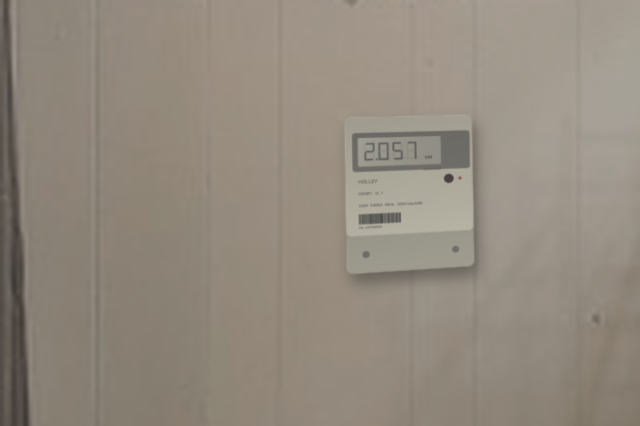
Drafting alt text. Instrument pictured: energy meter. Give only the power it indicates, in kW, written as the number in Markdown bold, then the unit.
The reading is **2.057** kW
